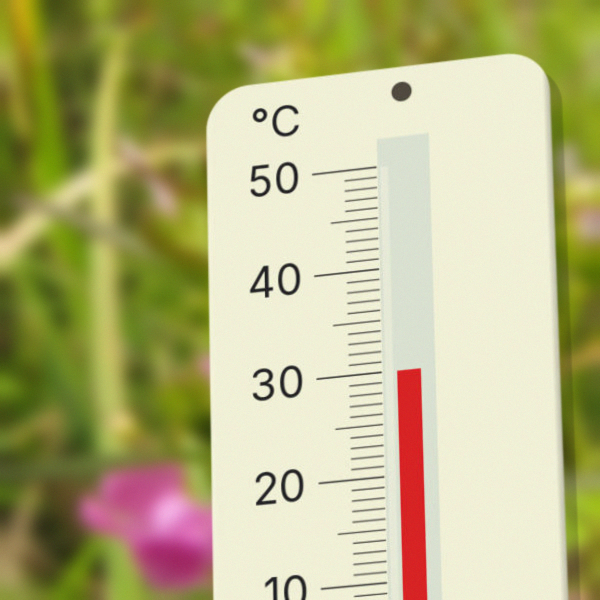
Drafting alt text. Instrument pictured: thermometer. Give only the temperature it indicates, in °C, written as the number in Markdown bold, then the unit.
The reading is **30** °C
